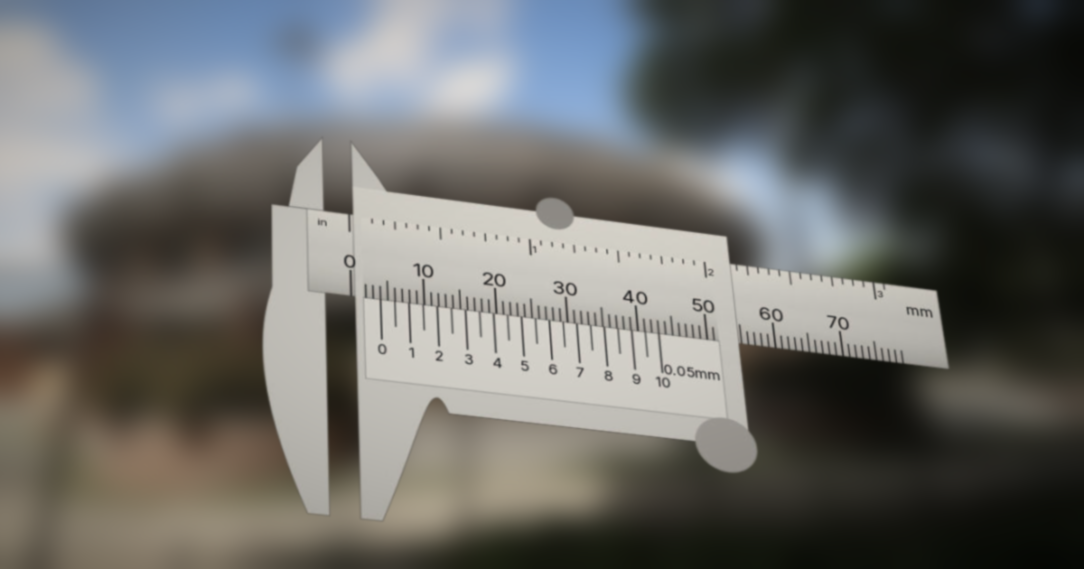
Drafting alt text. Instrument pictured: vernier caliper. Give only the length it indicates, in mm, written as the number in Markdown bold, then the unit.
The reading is **4.0** mm
